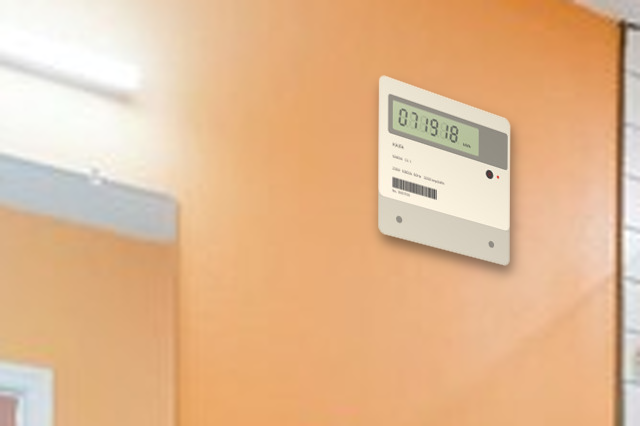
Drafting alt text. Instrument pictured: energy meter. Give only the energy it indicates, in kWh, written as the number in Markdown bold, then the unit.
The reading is **71918** kWh
